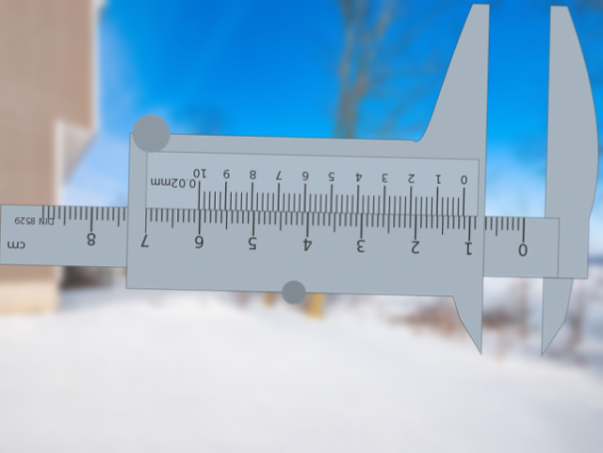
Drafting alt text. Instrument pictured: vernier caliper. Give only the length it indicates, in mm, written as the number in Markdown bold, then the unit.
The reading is **11.2** mm
